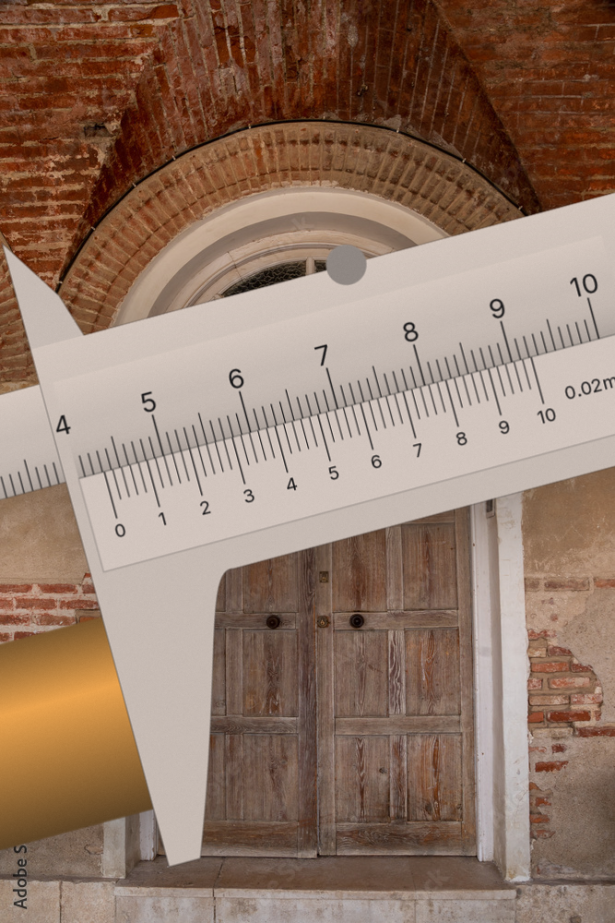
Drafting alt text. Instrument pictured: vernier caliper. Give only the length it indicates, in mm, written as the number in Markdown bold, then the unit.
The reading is **43.2** mm
